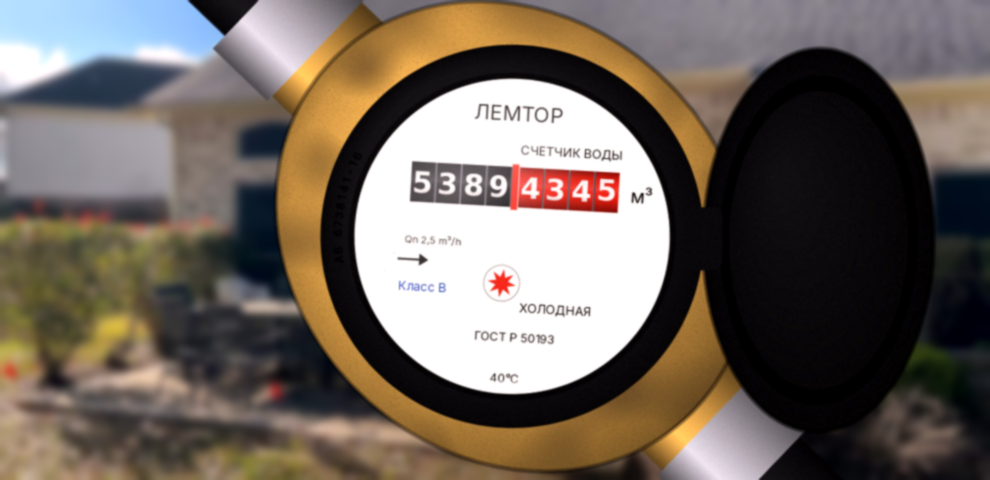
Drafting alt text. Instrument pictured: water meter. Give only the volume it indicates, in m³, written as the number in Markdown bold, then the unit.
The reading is **5389.4345** m³
